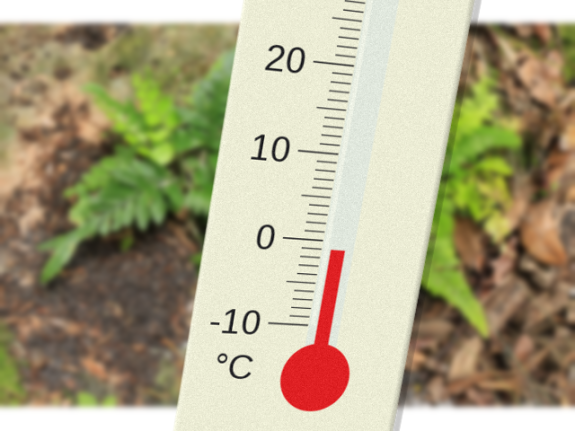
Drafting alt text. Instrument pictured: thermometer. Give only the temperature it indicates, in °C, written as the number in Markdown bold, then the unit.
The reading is **-1** °C
